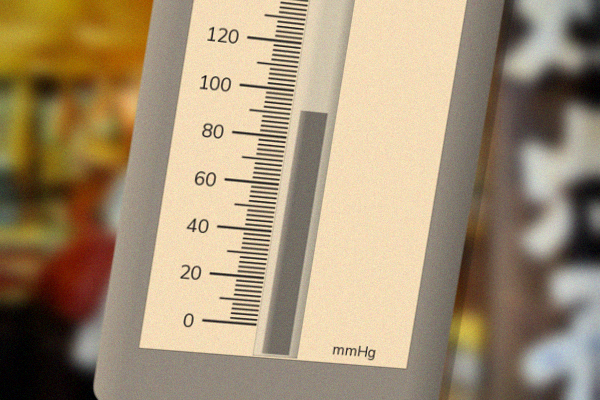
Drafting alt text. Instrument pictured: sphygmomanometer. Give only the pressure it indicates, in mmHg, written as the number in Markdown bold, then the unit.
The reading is **92** mmHg
